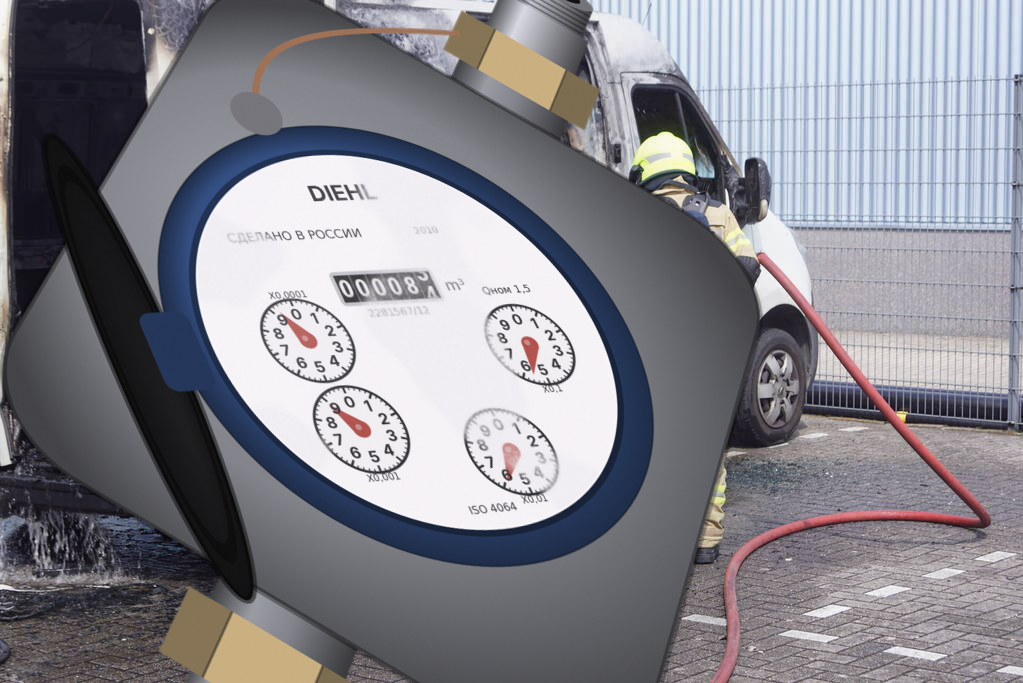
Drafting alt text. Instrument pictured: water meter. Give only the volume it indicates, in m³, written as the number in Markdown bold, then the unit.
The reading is **83.5589** m³
